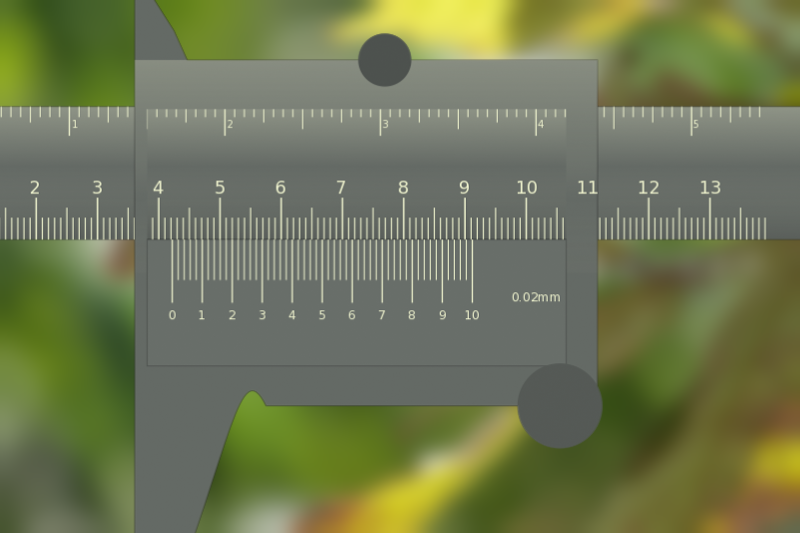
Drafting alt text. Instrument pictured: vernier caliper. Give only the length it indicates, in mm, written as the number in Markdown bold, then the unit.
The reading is **42.2** mm
